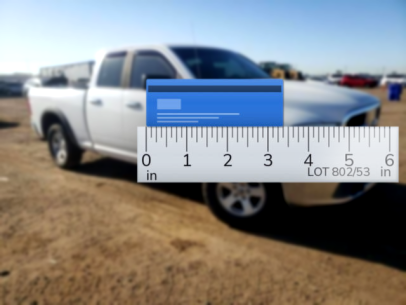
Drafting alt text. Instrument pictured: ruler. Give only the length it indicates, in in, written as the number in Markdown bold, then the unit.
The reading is **3.375** in
